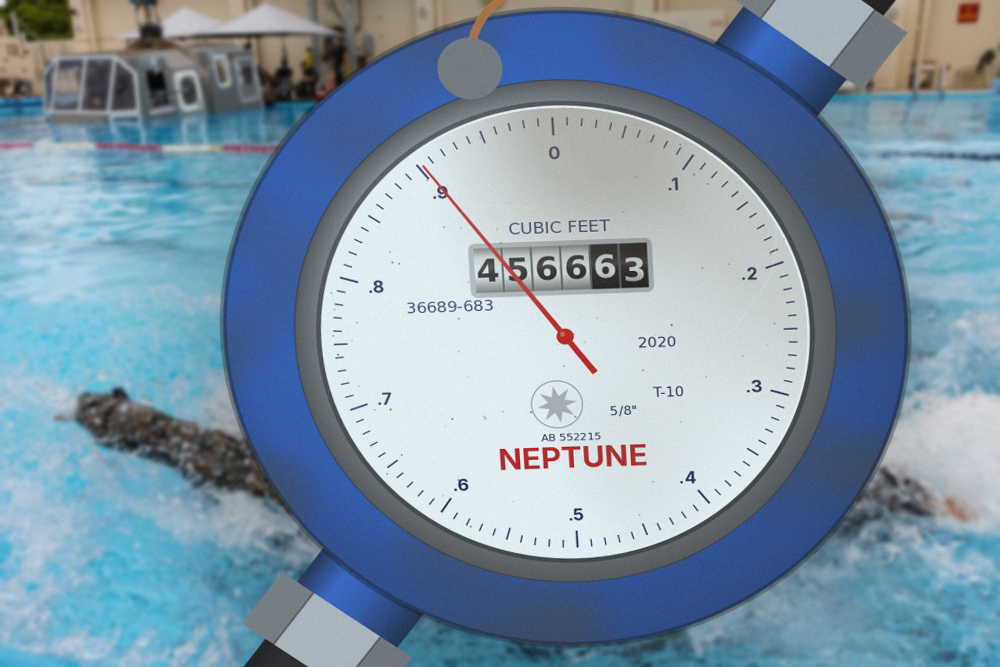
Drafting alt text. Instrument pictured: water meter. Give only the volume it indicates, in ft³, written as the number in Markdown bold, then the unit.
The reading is **456662.90** ft³
